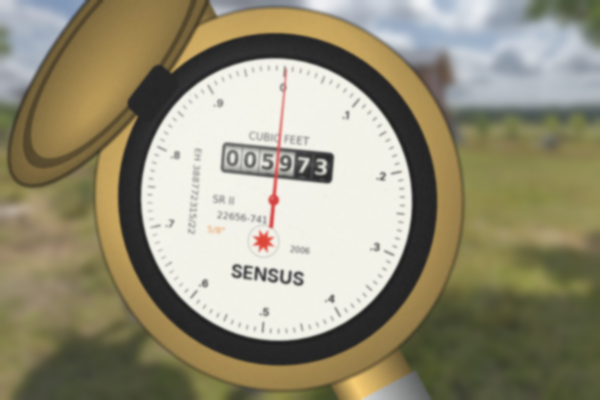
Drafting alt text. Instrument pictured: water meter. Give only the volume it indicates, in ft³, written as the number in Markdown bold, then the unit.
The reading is **5973.00** ft³
